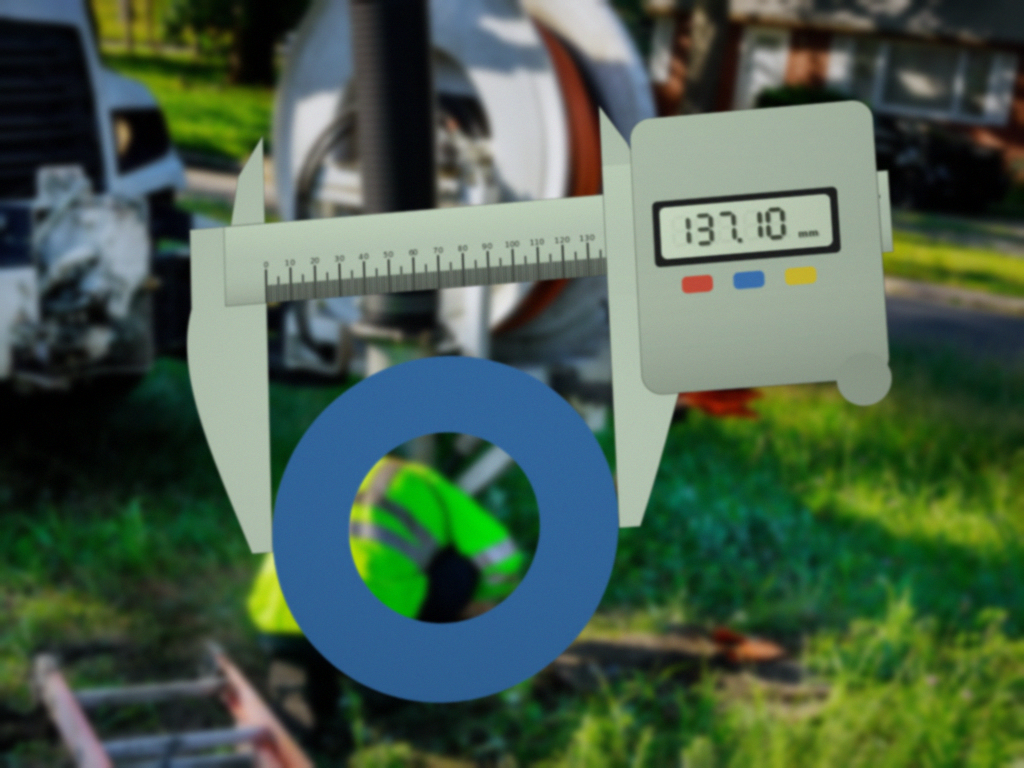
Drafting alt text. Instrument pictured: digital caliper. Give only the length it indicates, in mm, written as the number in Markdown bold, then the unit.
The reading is **137.10** mm
